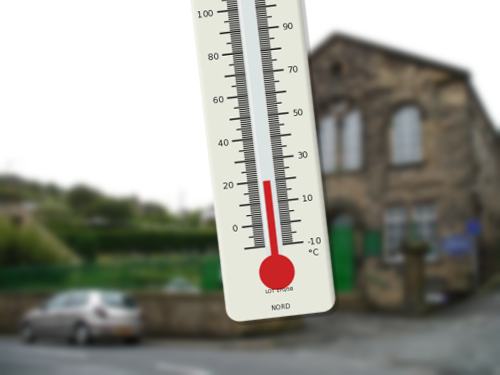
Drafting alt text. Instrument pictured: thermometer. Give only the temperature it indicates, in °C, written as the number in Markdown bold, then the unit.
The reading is **20** °C
